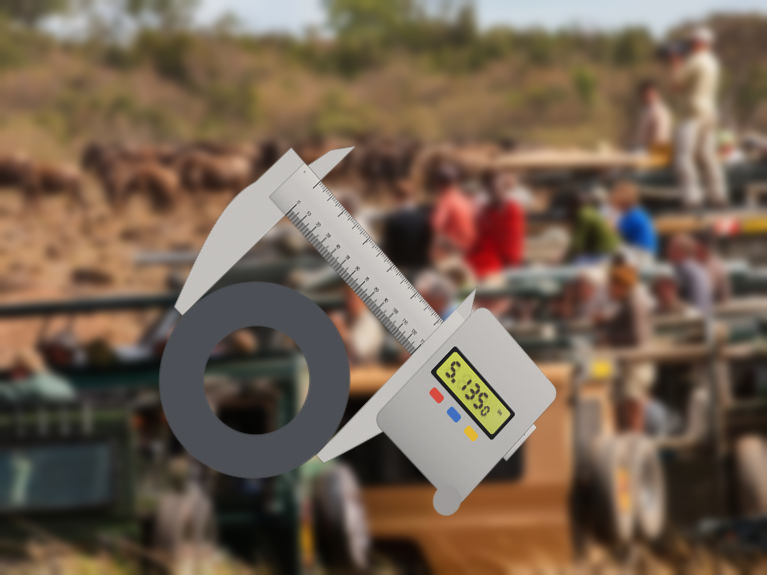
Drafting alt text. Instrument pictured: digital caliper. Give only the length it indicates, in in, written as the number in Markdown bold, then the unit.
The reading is **5.1350** in
